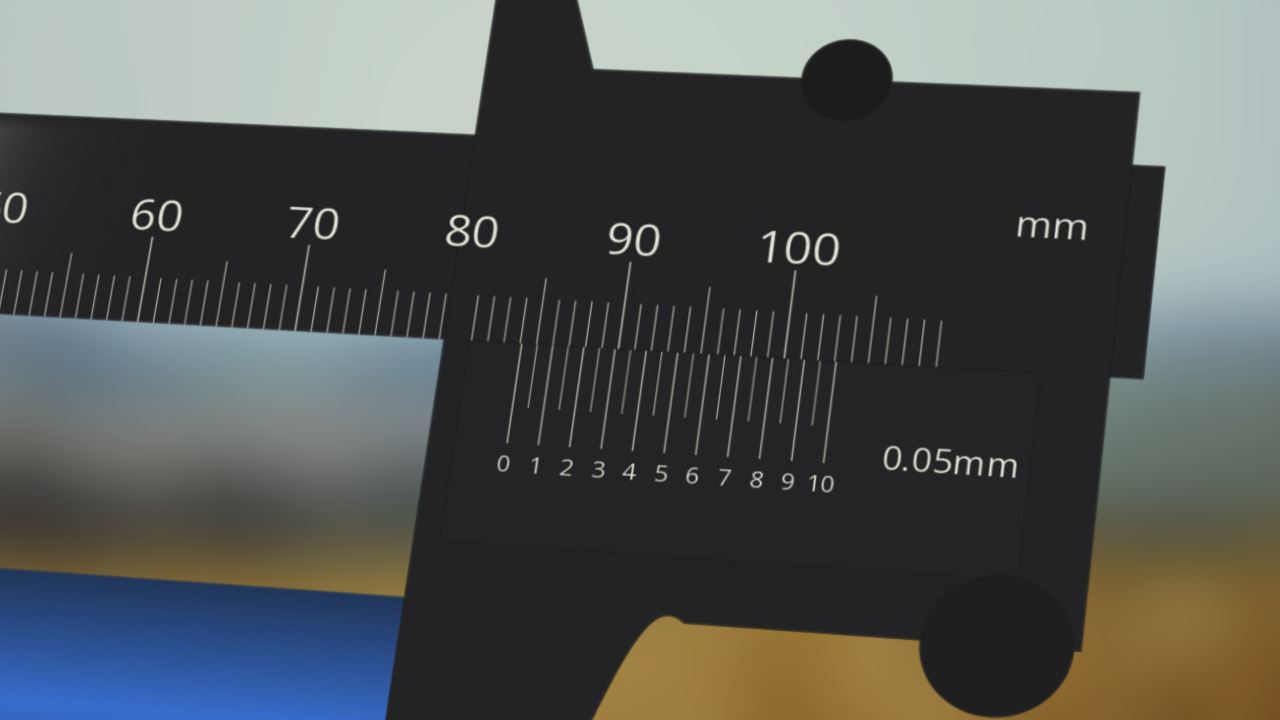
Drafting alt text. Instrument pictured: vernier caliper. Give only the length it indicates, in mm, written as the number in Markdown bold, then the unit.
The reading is **84.1** mm
